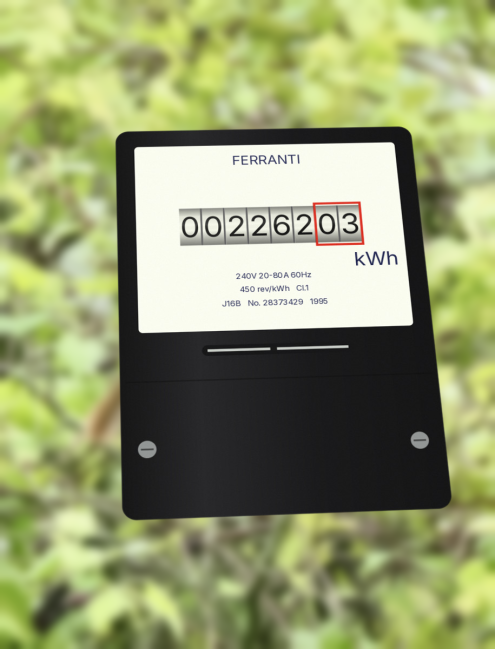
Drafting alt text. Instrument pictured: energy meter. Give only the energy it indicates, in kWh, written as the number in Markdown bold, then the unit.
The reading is **2262.03** kWh
